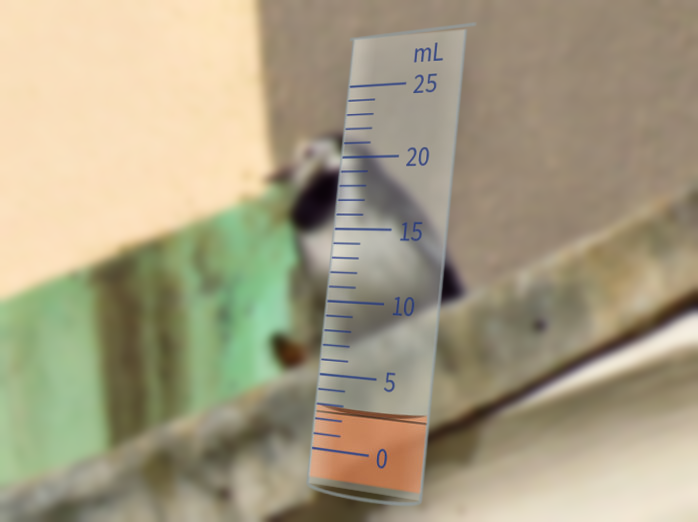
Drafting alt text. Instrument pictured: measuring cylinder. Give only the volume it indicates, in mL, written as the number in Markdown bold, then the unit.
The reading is **2.5** mL
